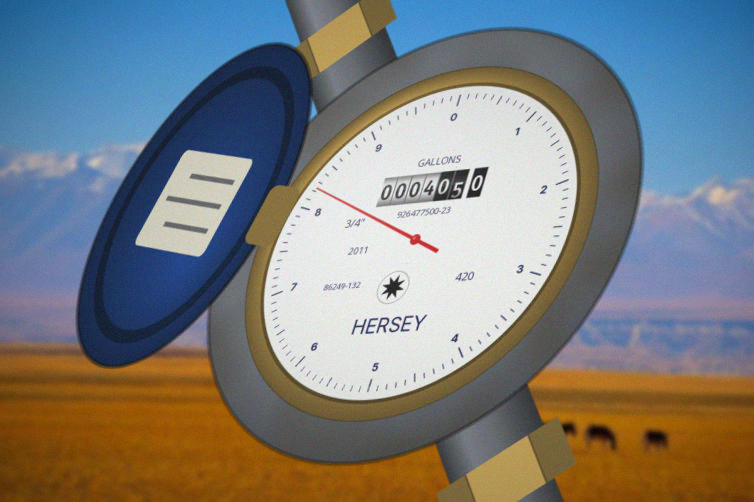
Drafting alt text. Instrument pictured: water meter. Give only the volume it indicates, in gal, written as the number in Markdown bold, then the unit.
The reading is **4048.2** gal
